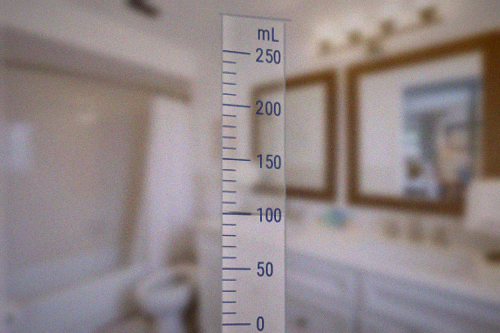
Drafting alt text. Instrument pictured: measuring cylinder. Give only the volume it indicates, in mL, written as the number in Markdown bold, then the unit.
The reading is **100** mL
